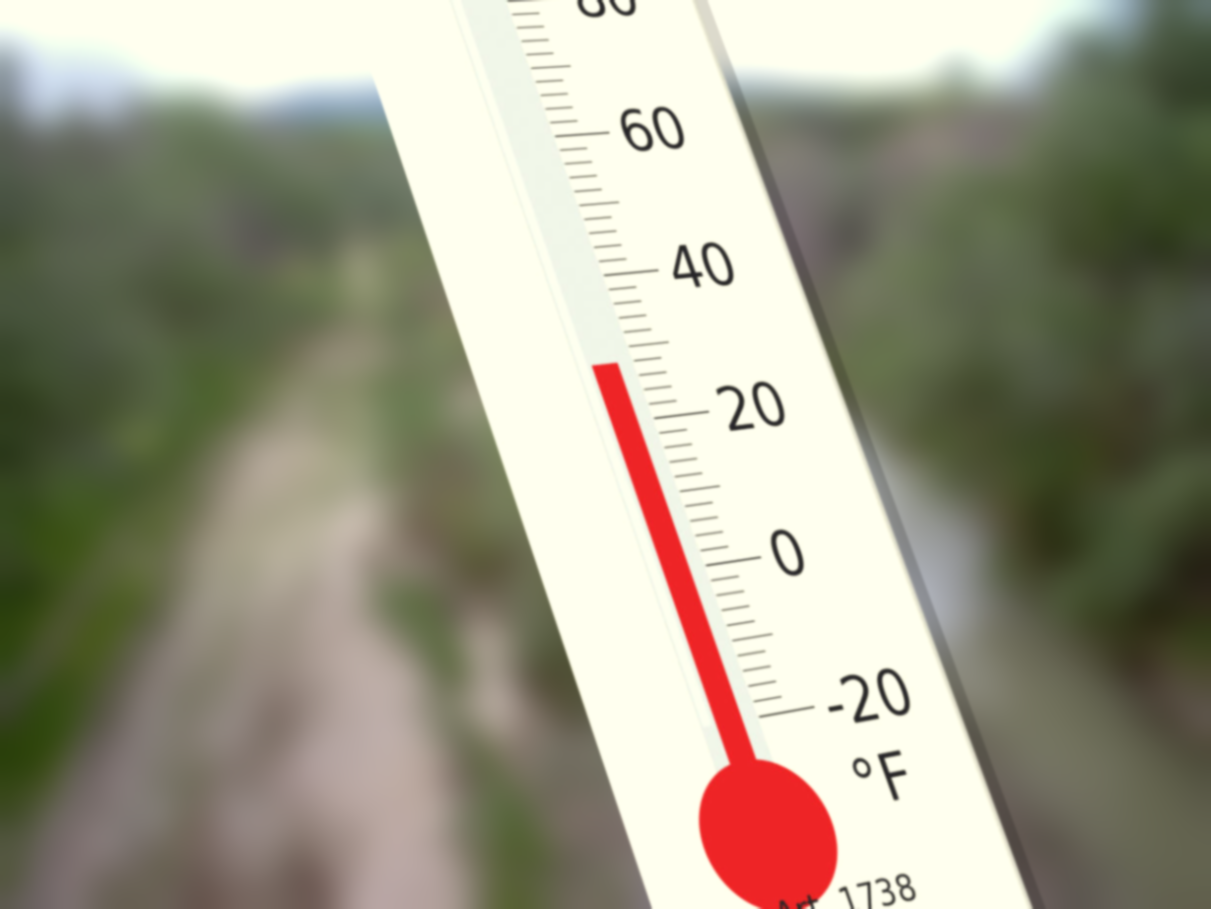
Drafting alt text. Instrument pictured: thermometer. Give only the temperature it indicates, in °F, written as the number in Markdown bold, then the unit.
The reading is **28** °F
